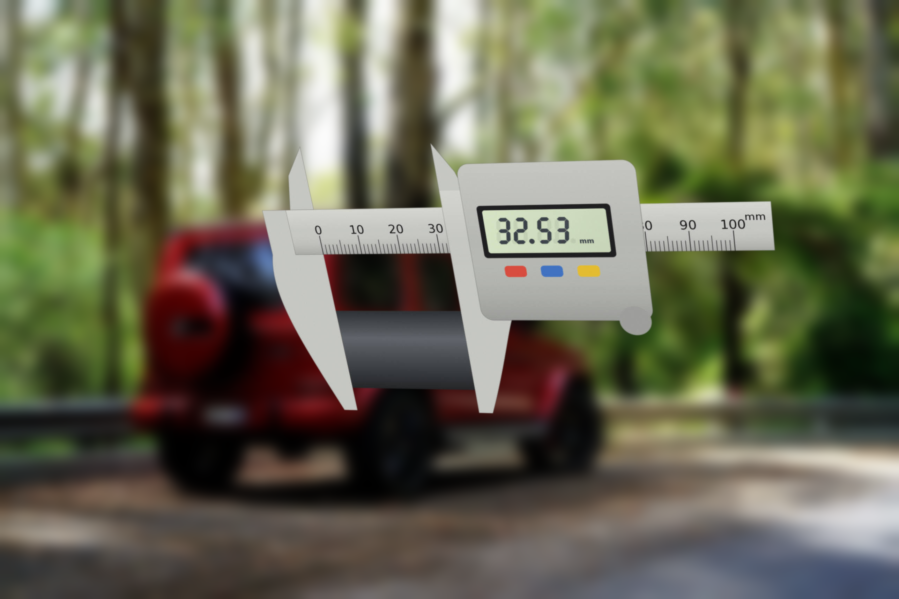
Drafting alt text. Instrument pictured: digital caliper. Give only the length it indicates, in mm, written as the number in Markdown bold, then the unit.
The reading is **32.53** mm
